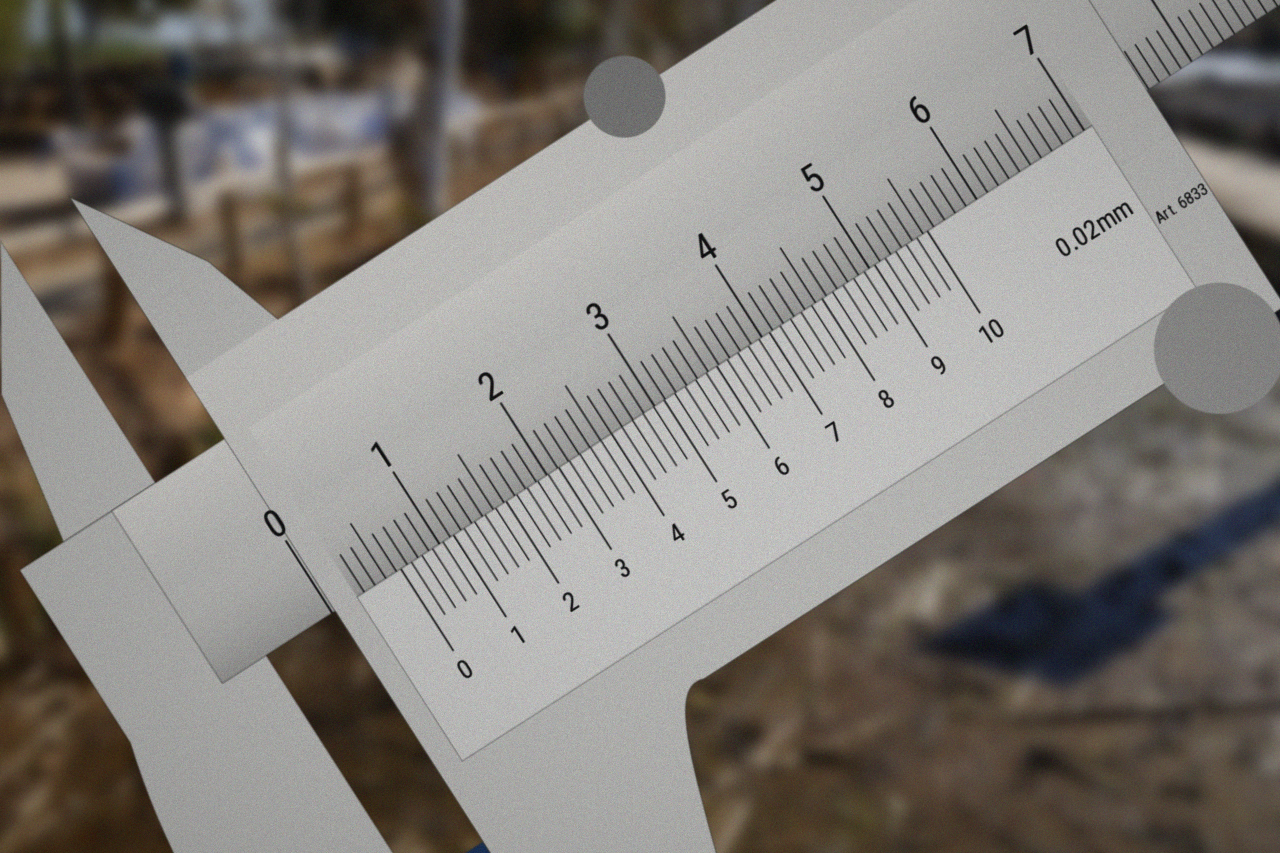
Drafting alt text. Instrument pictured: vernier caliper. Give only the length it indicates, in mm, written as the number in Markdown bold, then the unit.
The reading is **6.4** mm
